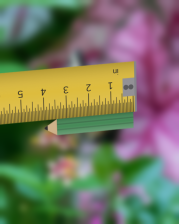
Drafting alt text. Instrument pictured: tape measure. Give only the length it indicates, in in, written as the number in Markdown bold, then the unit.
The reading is **4** in
